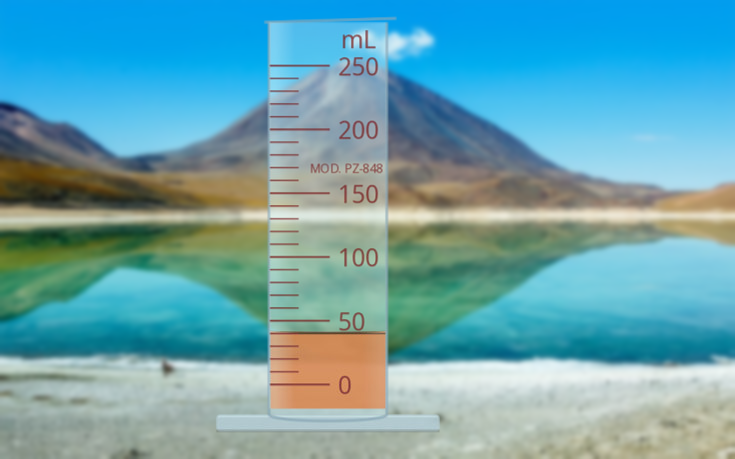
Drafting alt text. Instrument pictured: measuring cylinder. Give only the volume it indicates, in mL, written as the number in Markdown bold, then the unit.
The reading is **40** mL
